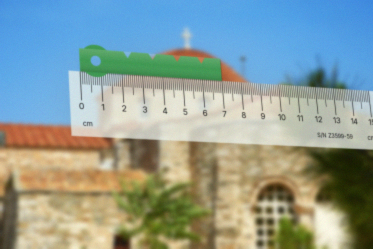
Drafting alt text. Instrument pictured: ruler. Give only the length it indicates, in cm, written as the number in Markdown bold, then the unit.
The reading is **7** cm
